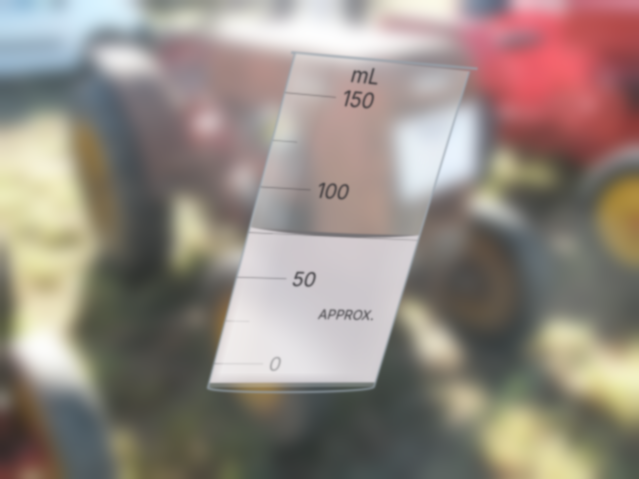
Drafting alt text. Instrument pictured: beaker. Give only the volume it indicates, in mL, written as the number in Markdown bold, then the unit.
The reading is **75** mL
